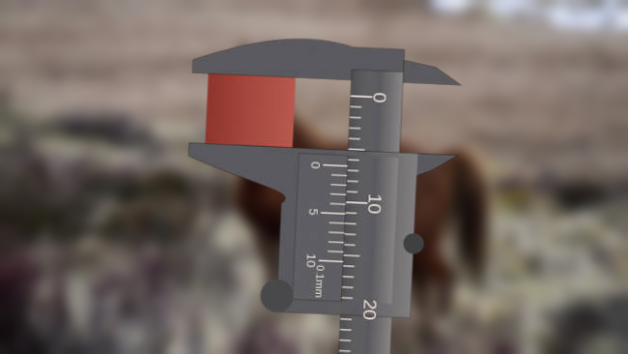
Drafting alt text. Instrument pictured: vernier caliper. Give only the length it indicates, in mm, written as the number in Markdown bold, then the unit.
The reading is **6.6** mm
